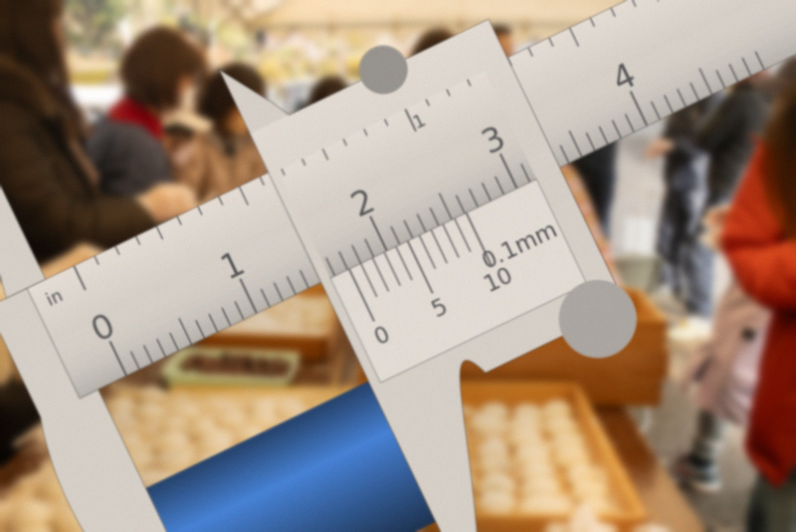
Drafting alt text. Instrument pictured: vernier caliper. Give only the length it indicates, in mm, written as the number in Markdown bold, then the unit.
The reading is **17.1** mm
